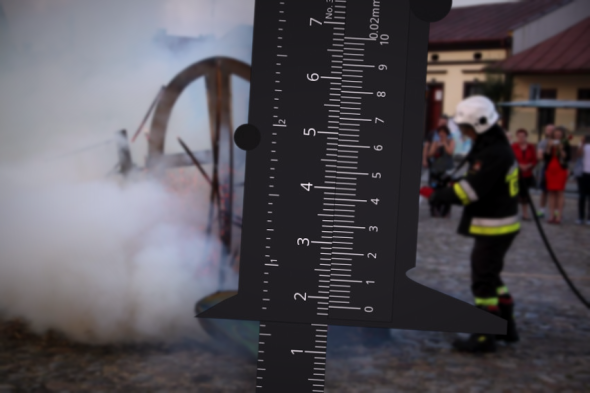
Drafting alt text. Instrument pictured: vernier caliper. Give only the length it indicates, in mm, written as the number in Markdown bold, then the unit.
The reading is **18.4** mm
